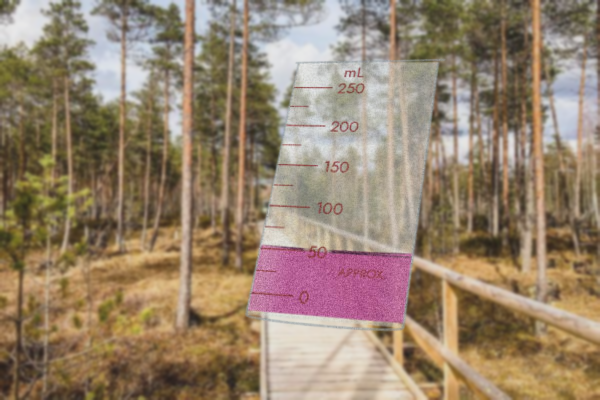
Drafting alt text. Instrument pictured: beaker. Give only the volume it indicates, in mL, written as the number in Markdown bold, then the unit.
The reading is **50** mL
